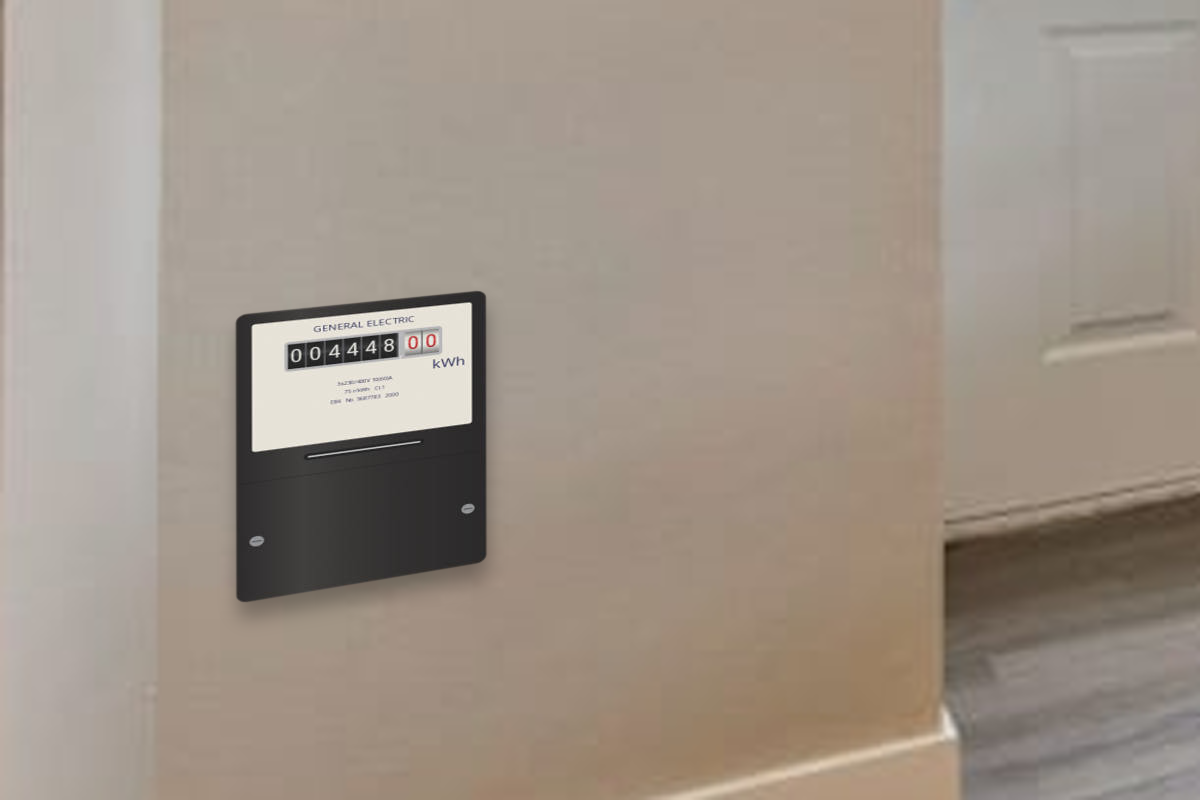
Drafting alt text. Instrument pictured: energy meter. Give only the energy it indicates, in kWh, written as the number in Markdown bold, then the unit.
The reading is **4448.00** kWh
